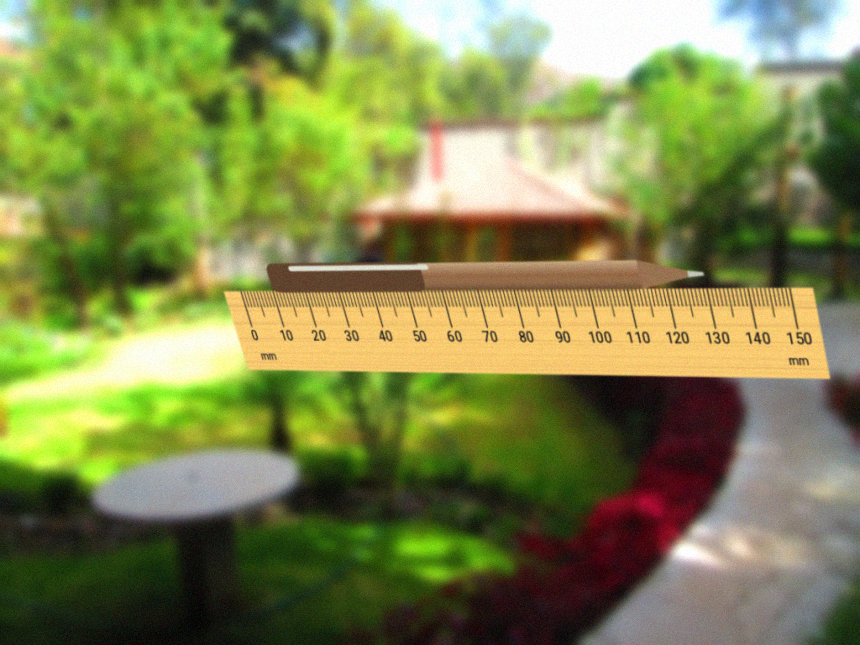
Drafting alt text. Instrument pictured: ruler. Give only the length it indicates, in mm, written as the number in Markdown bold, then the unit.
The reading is **120** mm
